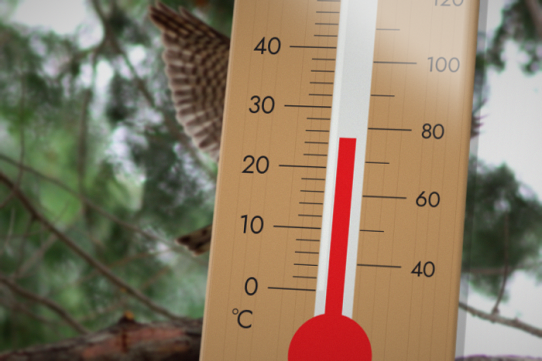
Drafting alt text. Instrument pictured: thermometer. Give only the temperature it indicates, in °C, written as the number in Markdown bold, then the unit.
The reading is **25** °C
